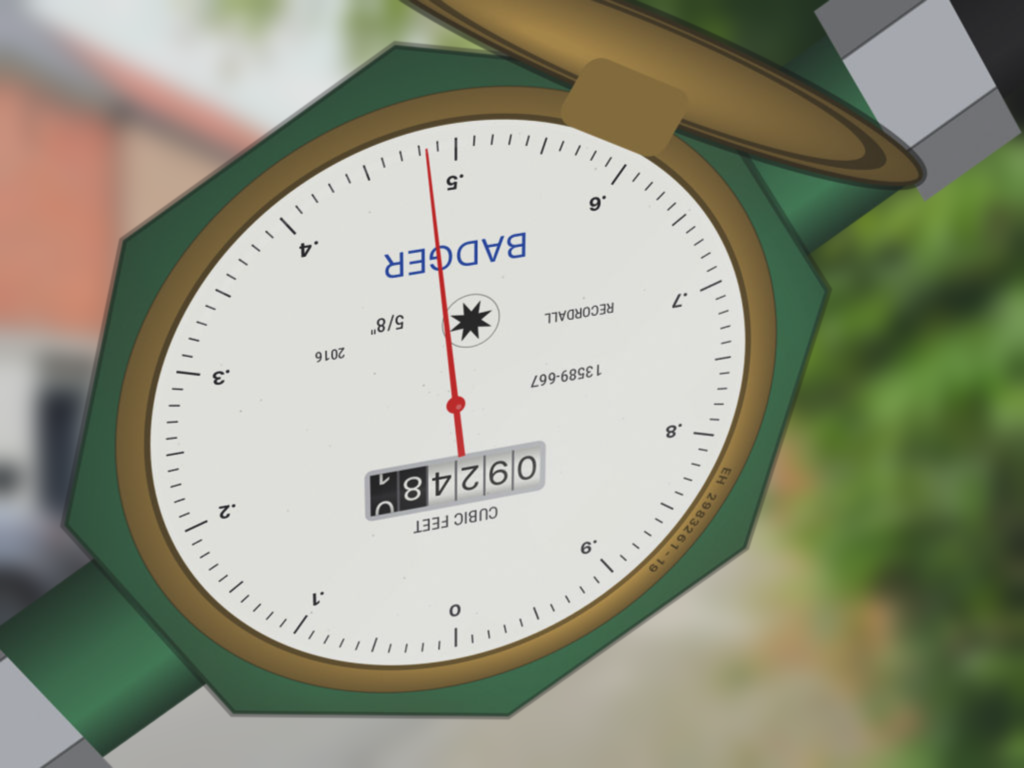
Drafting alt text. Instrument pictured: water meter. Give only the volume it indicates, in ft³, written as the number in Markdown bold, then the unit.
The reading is **92480.48** ft³
